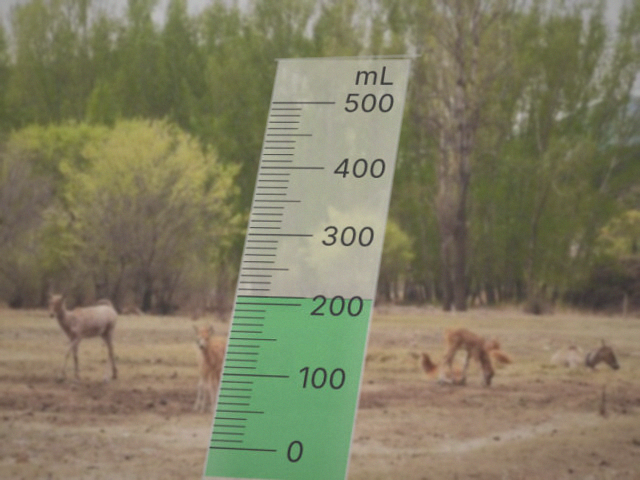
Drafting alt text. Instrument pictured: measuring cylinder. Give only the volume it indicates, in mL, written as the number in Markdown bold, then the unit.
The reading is **210** mL
